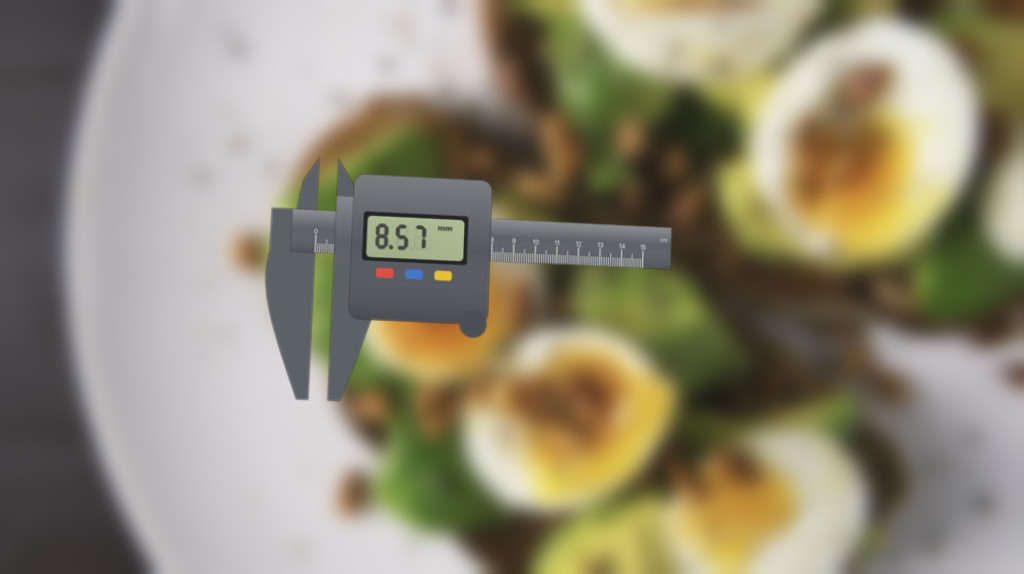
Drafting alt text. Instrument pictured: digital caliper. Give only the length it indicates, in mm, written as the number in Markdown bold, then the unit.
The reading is **8.57** mm
